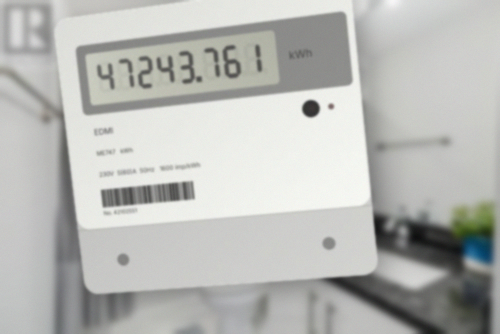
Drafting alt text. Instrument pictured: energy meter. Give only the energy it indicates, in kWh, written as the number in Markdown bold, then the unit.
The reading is **47243.761** kWh
